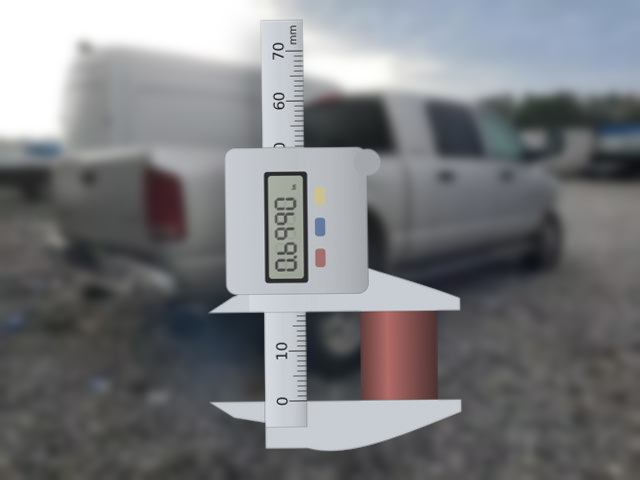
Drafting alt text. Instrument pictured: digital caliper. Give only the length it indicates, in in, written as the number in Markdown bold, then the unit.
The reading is **0.6990** in
